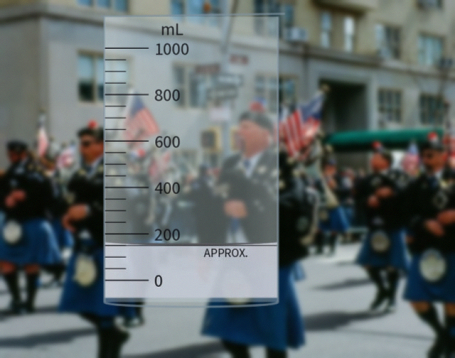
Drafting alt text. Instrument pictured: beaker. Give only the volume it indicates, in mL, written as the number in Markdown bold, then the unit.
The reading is **150** mL
